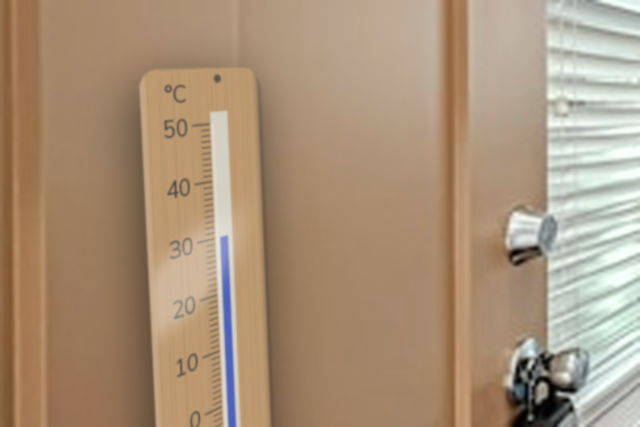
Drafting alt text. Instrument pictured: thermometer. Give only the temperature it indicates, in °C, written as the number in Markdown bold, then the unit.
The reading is **30** °C
